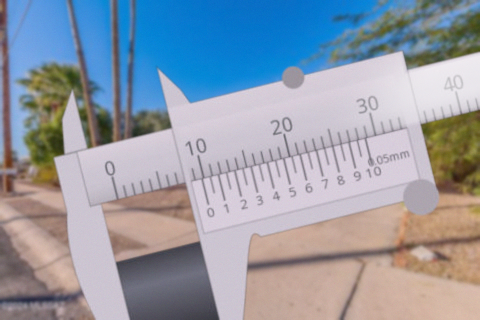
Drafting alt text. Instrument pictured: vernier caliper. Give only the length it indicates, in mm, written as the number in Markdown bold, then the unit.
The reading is **9.8** mm
